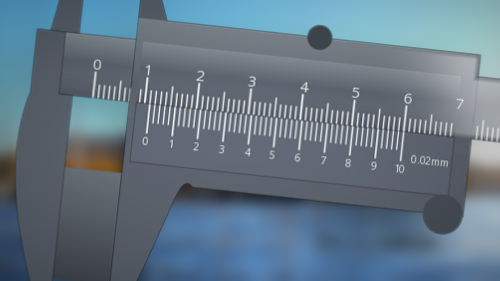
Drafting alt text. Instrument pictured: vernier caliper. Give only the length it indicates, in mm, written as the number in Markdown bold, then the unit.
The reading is **11.0** mm
